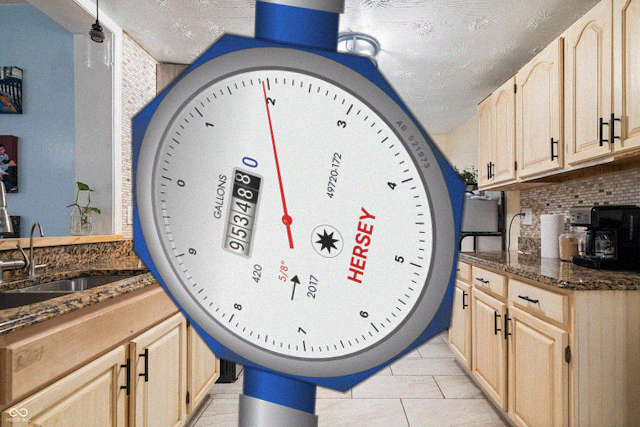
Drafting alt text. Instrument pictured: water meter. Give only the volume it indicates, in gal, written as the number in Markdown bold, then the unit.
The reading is **9534881.9** gal
